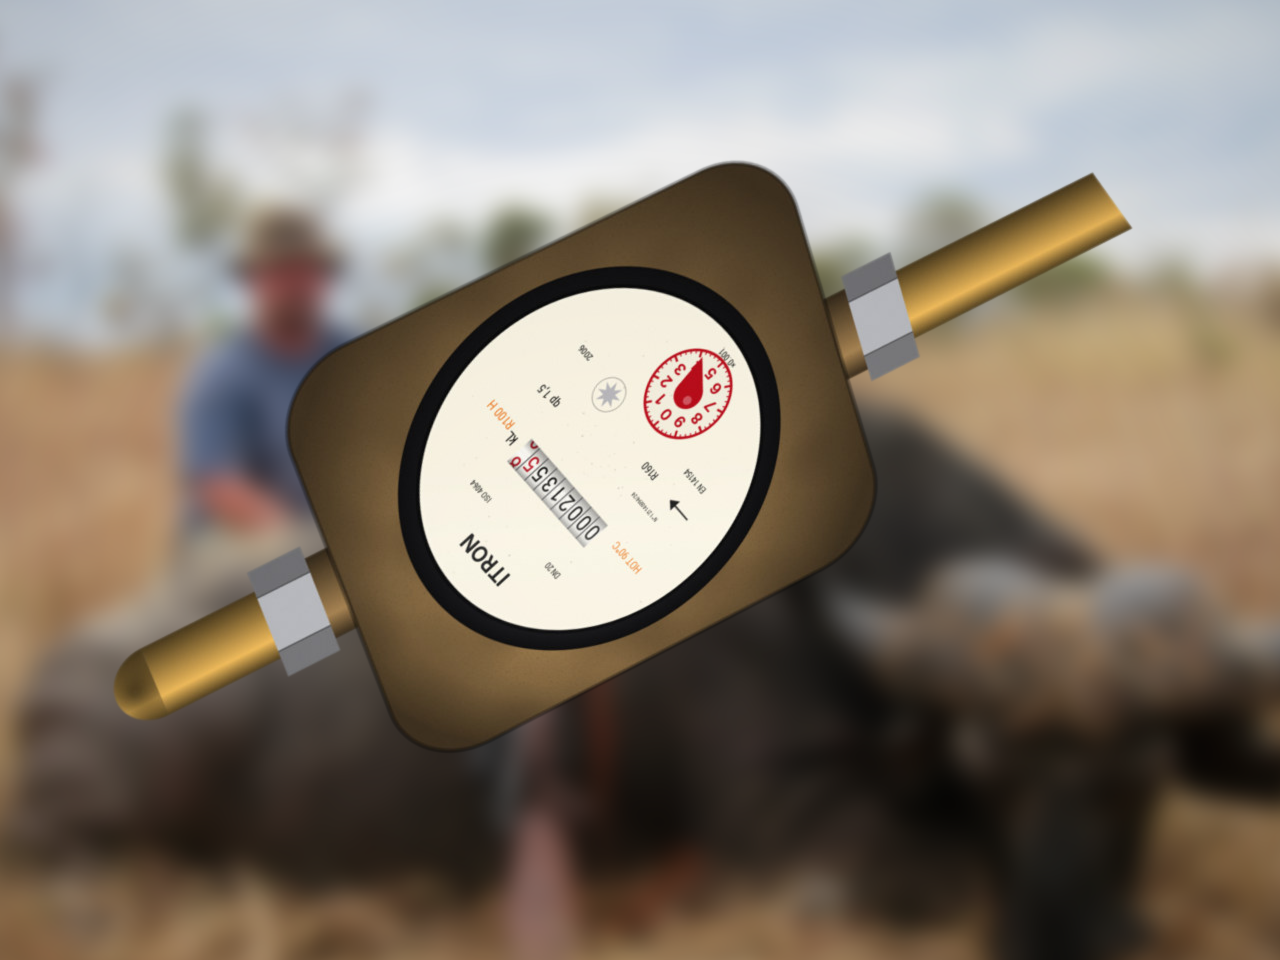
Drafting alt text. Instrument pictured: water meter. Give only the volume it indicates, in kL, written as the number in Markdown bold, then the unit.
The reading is **2135.584** kL
